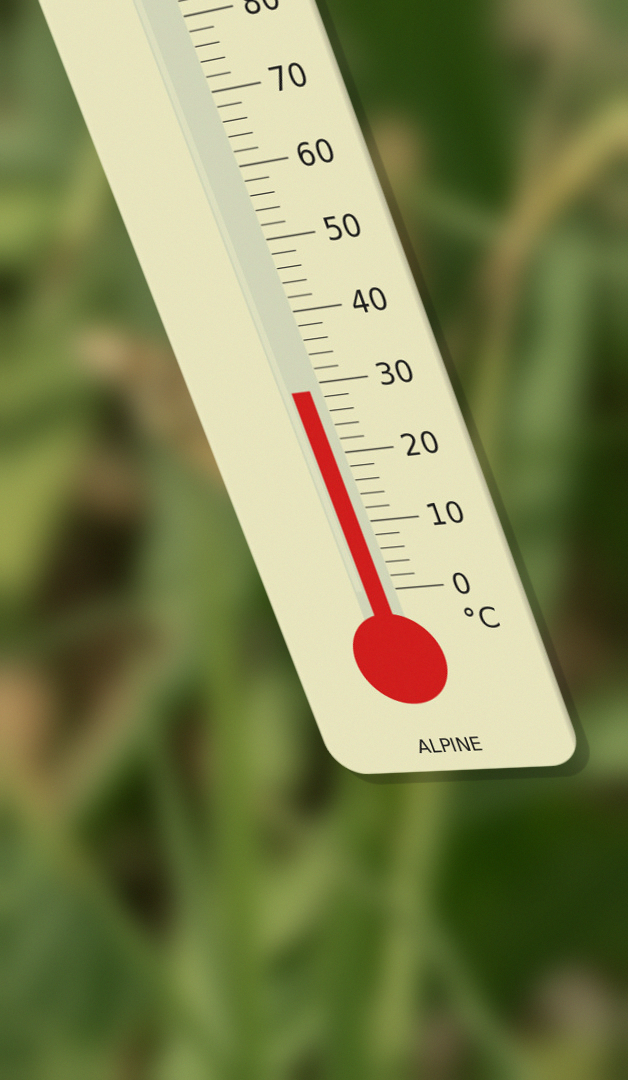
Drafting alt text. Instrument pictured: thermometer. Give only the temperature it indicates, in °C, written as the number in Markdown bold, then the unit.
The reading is **29** °C
